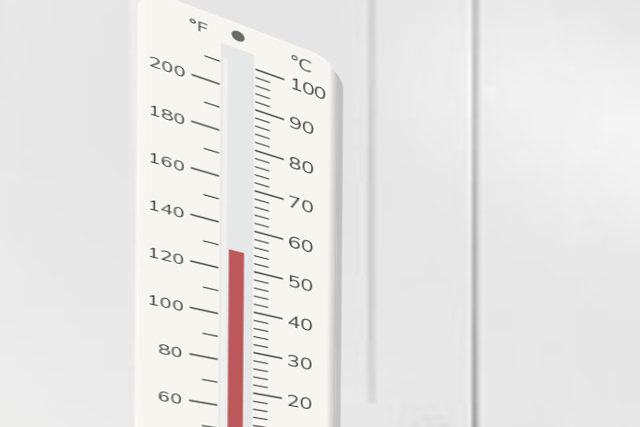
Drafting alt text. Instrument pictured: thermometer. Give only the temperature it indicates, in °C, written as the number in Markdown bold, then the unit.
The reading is **54** °C
